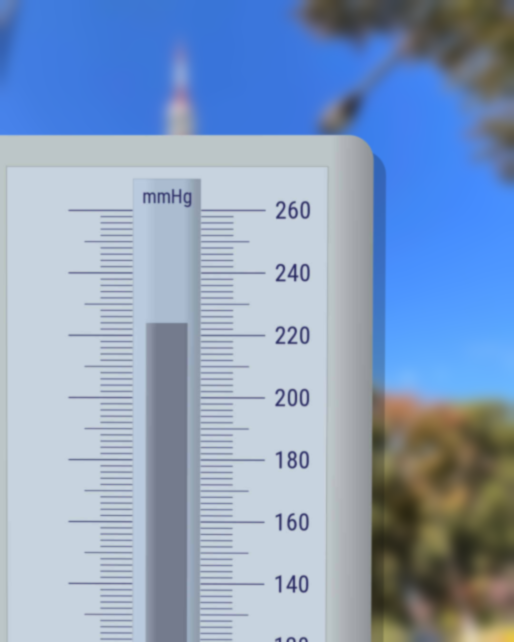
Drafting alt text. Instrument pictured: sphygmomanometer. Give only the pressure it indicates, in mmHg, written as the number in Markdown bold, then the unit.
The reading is **224** mmHg
